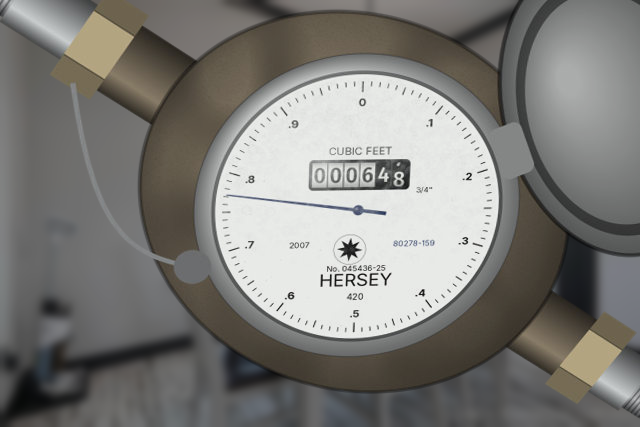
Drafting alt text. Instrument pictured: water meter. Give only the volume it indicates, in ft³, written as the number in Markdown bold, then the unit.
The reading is **647.77** ft³
